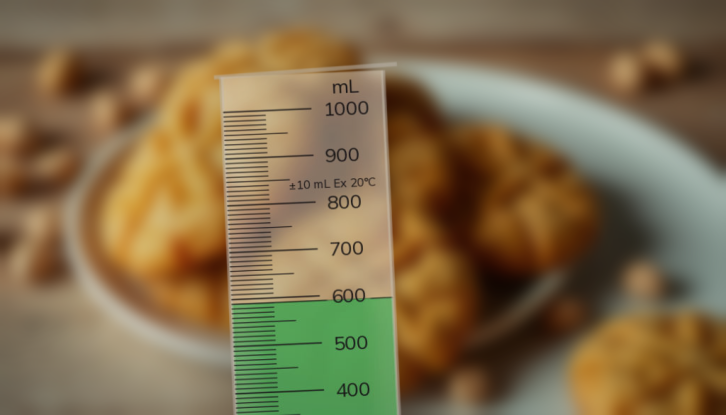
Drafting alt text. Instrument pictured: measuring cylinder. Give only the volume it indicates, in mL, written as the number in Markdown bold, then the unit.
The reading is **590** mL
